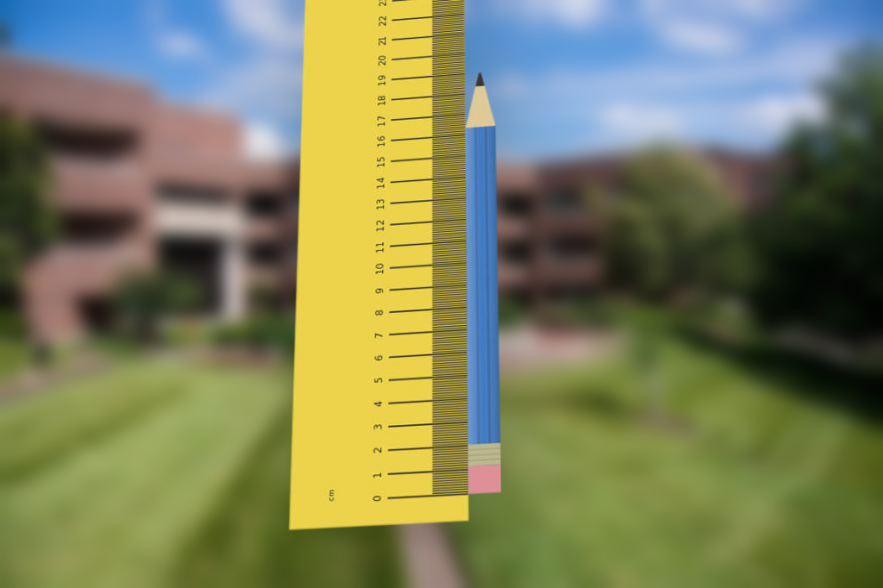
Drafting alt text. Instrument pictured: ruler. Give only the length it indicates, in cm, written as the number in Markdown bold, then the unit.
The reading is **19** cm
